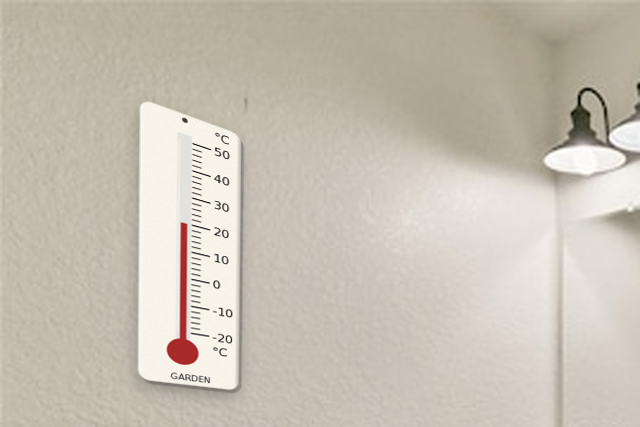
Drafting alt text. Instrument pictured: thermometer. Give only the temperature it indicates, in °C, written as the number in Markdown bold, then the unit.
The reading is **20** °C
